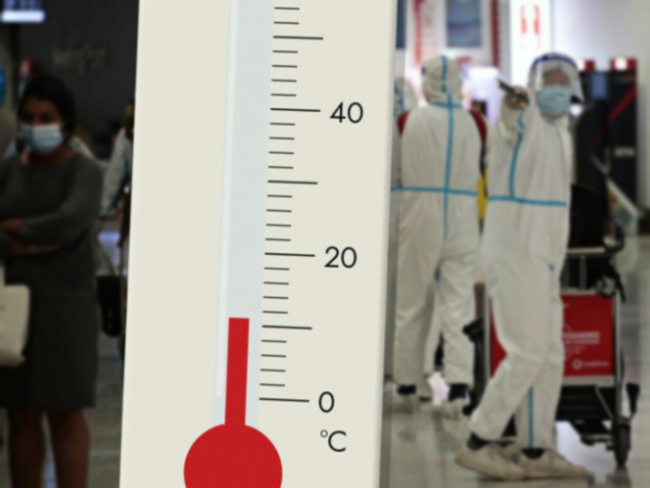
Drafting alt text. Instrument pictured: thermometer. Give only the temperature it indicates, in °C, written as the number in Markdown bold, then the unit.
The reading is **11** °C
